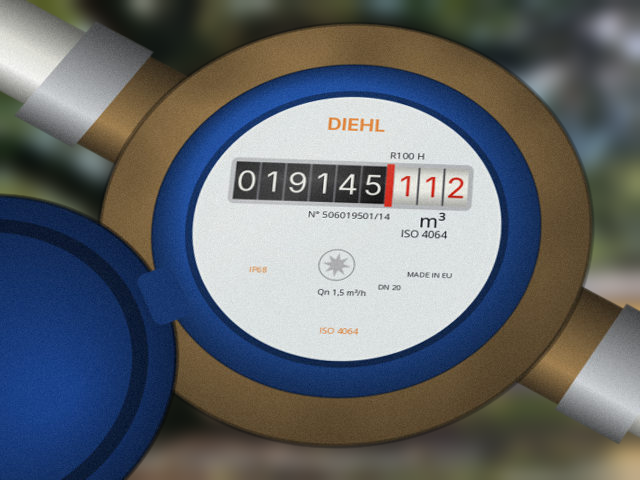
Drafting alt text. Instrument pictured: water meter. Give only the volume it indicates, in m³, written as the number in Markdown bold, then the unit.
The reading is **19145.112** m³
